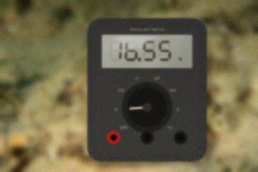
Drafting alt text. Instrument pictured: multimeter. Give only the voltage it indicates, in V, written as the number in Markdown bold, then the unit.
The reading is **16.55** V
